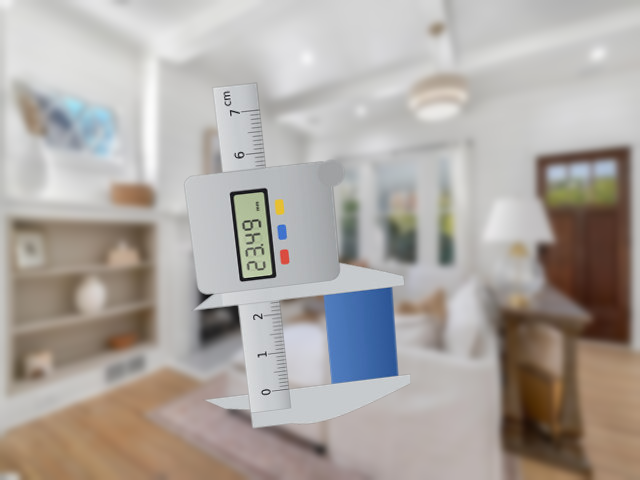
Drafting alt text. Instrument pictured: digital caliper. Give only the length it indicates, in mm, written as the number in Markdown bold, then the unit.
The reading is **23.49** mm
